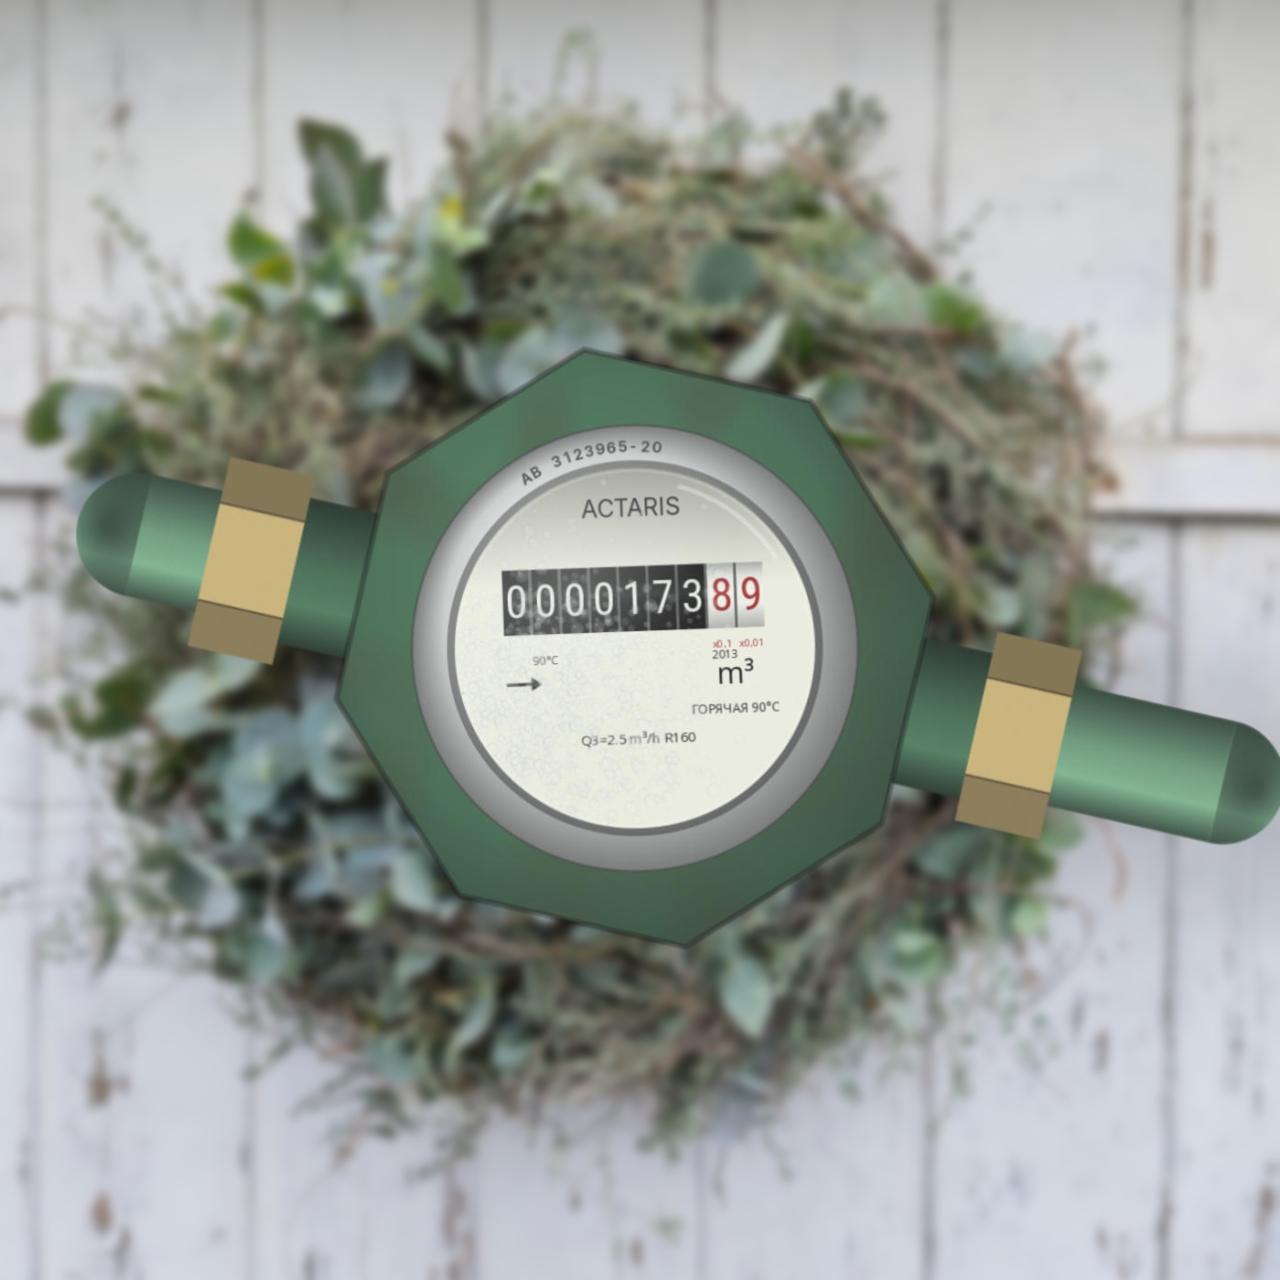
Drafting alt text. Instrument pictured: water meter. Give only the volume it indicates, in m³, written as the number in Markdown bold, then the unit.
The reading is **173.89** m³
